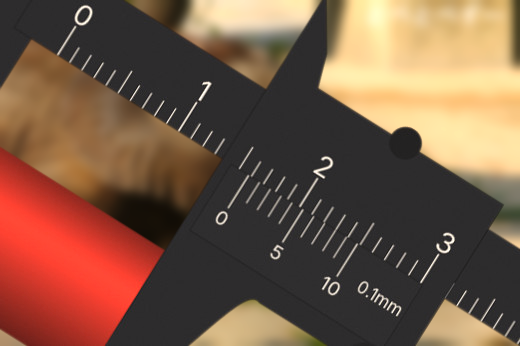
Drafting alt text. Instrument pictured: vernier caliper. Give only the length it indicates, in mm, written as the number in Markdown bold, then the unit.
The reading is **15.8** mm
